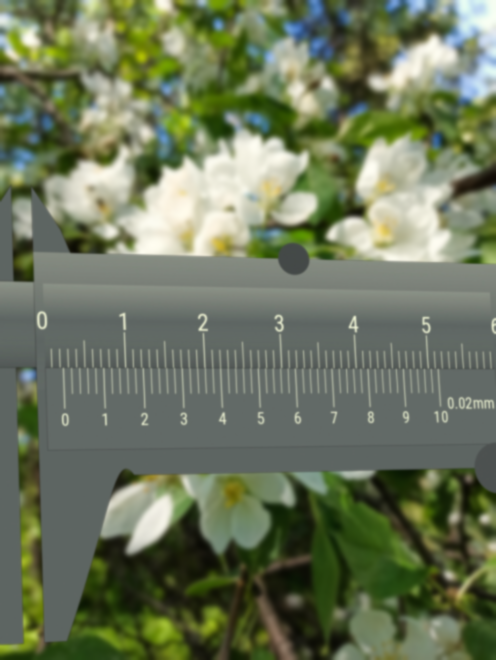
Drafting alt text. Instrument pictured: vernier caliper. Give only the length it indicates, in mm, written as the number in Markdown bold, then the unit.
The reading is **2.4** mm
